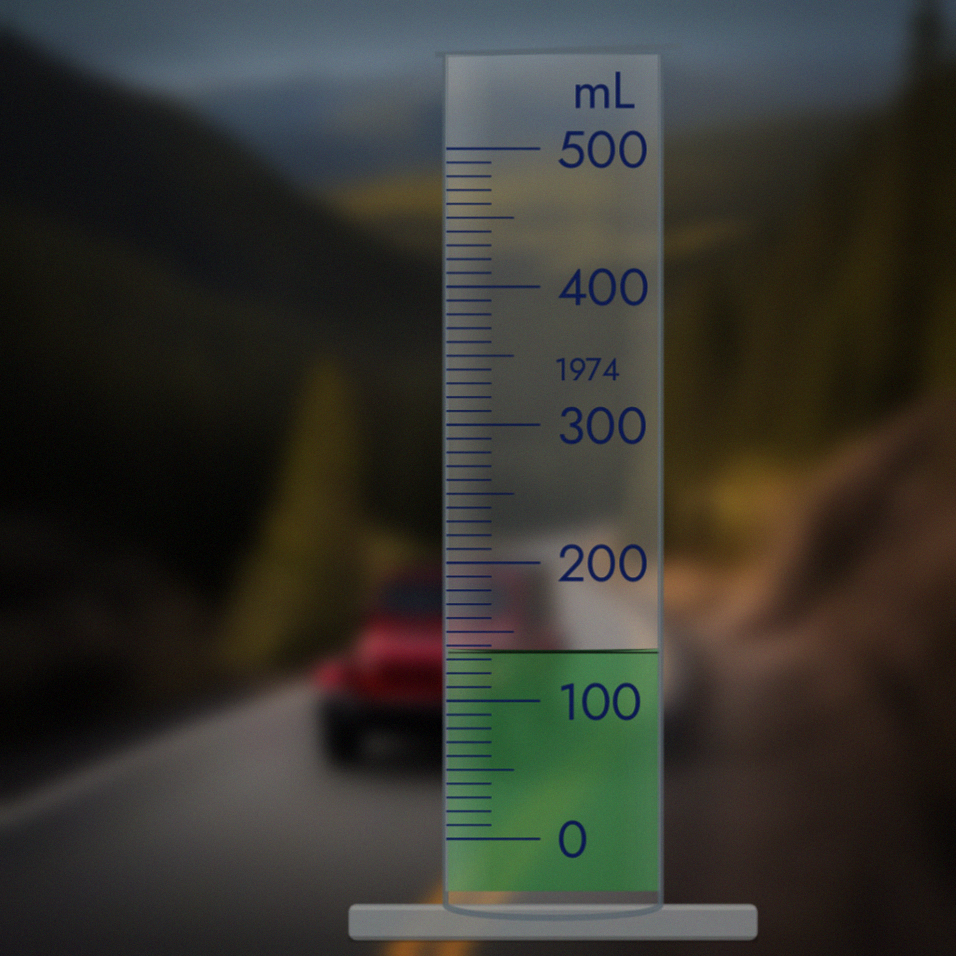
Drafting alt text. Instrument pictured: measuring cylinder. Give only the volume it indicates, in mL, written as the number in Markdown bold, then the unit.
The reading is **135** mL
